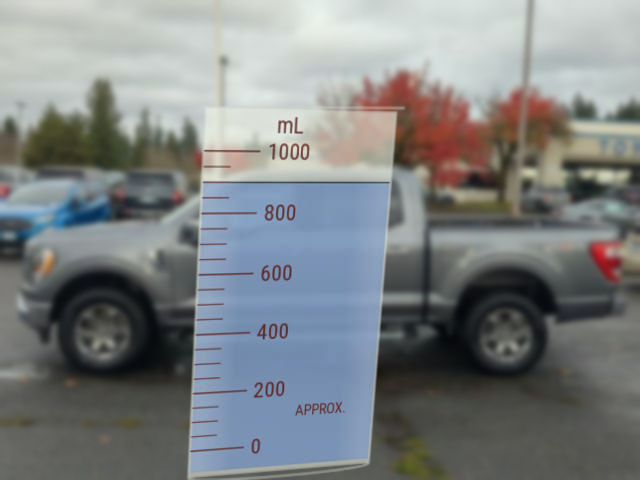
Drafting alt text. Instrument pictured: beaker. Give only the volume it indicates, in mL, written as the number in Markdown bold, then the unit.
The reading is **900** mL
